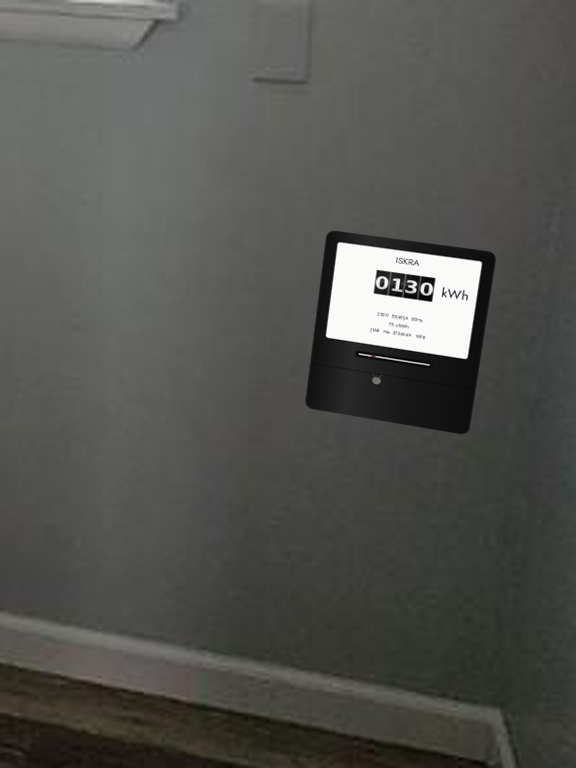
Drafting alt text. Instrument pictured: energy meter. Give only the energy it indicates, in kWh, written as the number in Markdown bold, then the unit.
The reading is **130** kWh
